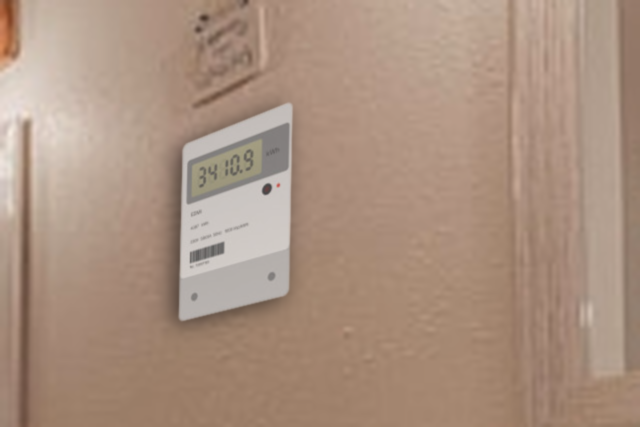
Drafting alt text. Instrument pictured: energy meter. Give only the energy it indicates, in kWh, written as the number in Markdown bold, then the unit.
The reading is **3410.9** kWh
